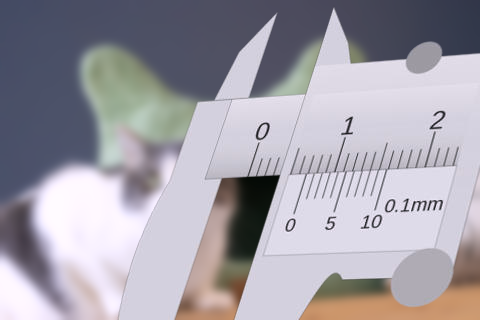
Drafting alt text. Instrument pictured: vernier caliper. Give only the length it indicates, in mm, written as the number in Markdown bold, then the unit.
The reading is **6.8** mm
